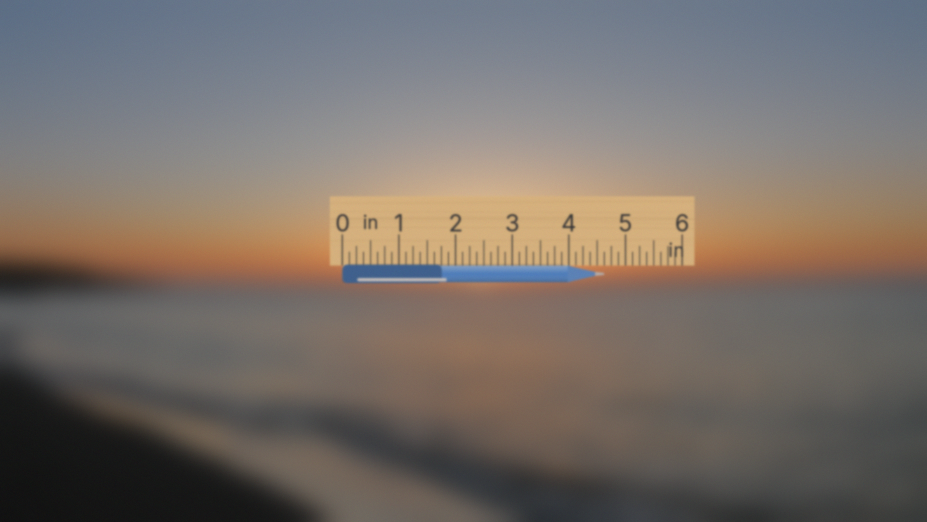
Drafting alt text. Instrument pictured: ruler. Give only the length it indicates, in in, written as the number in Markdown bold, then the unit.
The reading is **4.625** in
